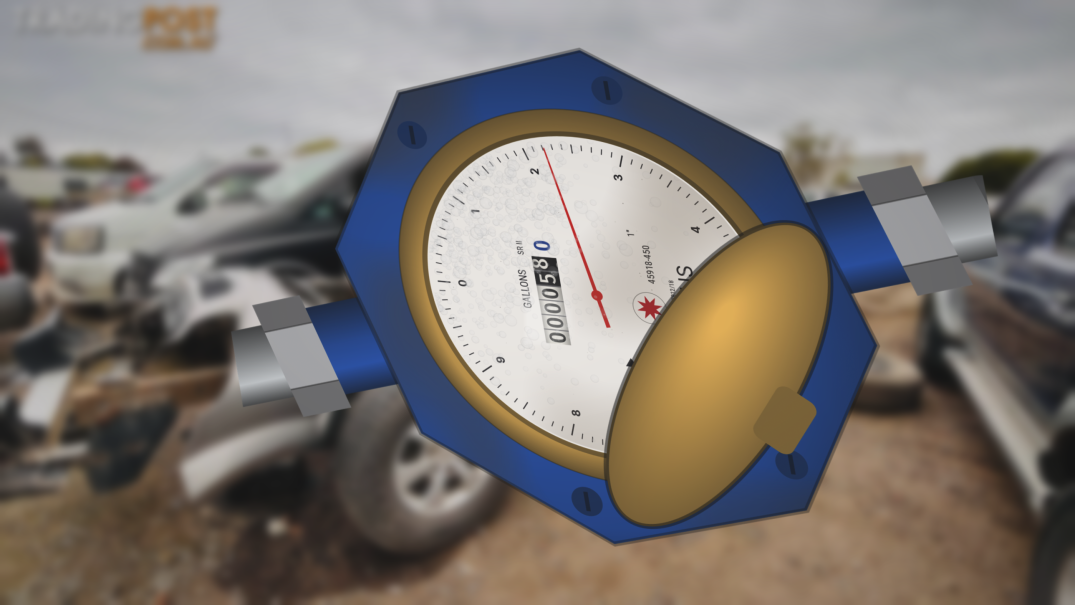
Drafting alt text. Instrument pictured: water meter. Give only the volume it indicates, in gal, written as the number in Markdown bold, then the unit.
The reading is **582.2** gal
